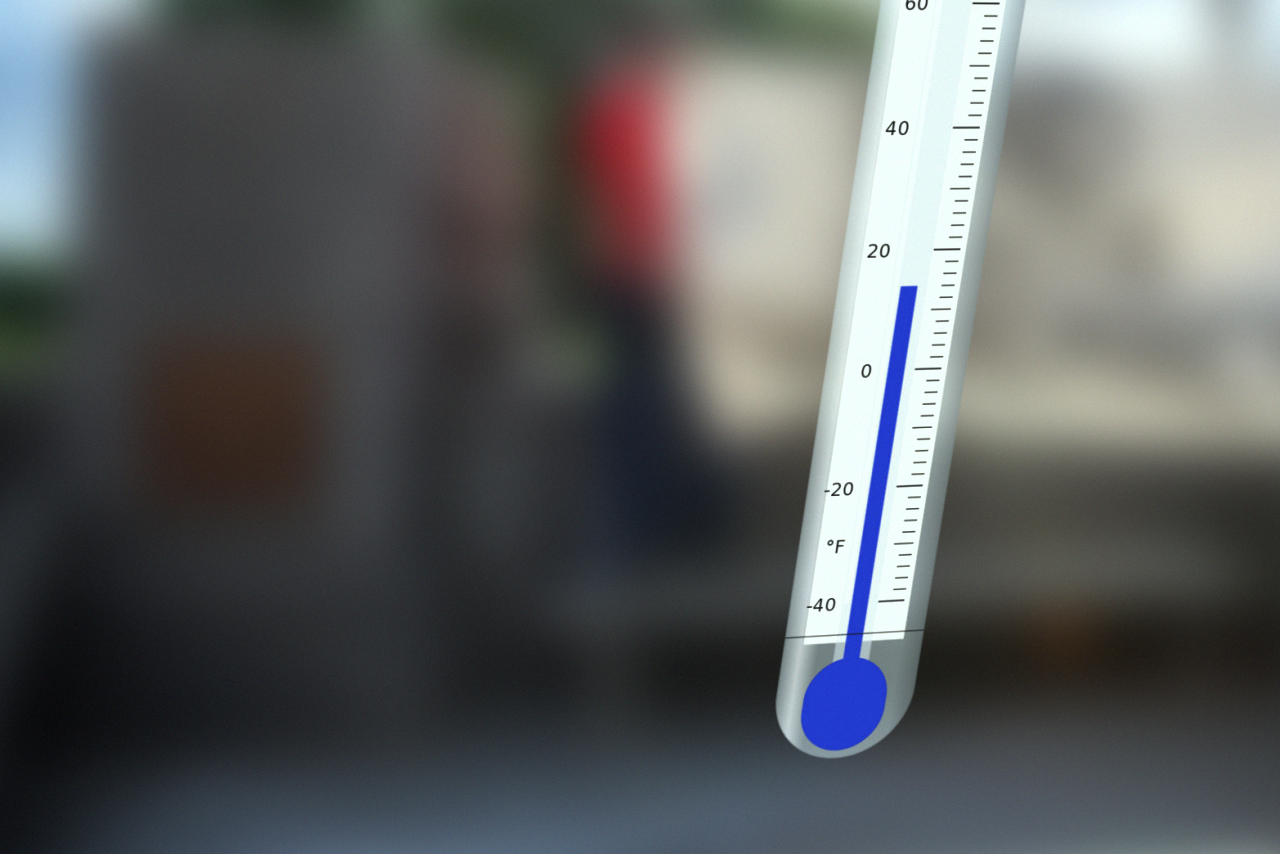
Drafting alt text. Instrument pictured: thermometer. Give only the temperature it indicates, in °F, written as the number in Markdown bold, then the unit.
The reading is **14** °F
